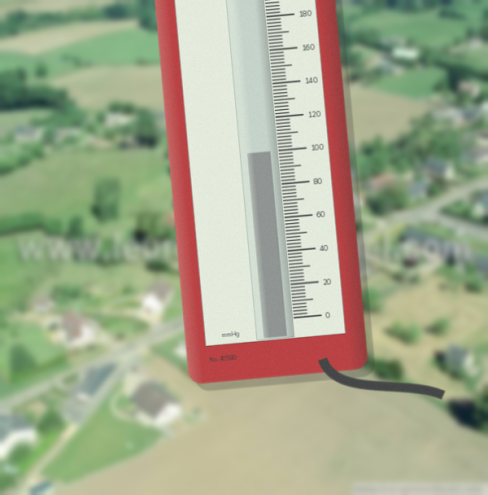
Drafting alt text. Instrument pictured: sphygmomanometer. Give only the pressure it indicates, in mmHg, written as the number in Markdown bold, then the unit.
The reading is **100** mmHg
